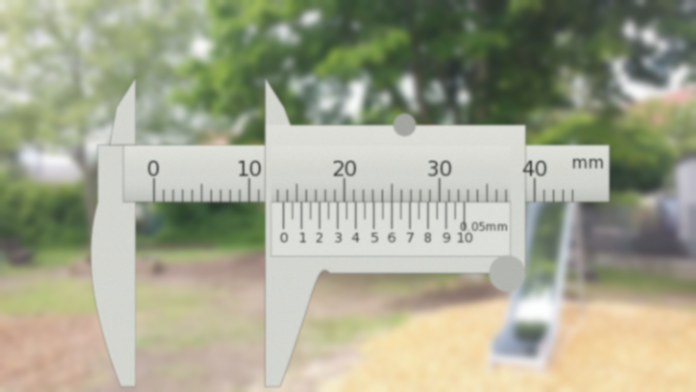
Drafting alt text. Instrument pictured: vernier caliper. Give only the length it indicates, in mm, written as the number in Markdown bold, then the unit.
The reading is **13.6** mm
